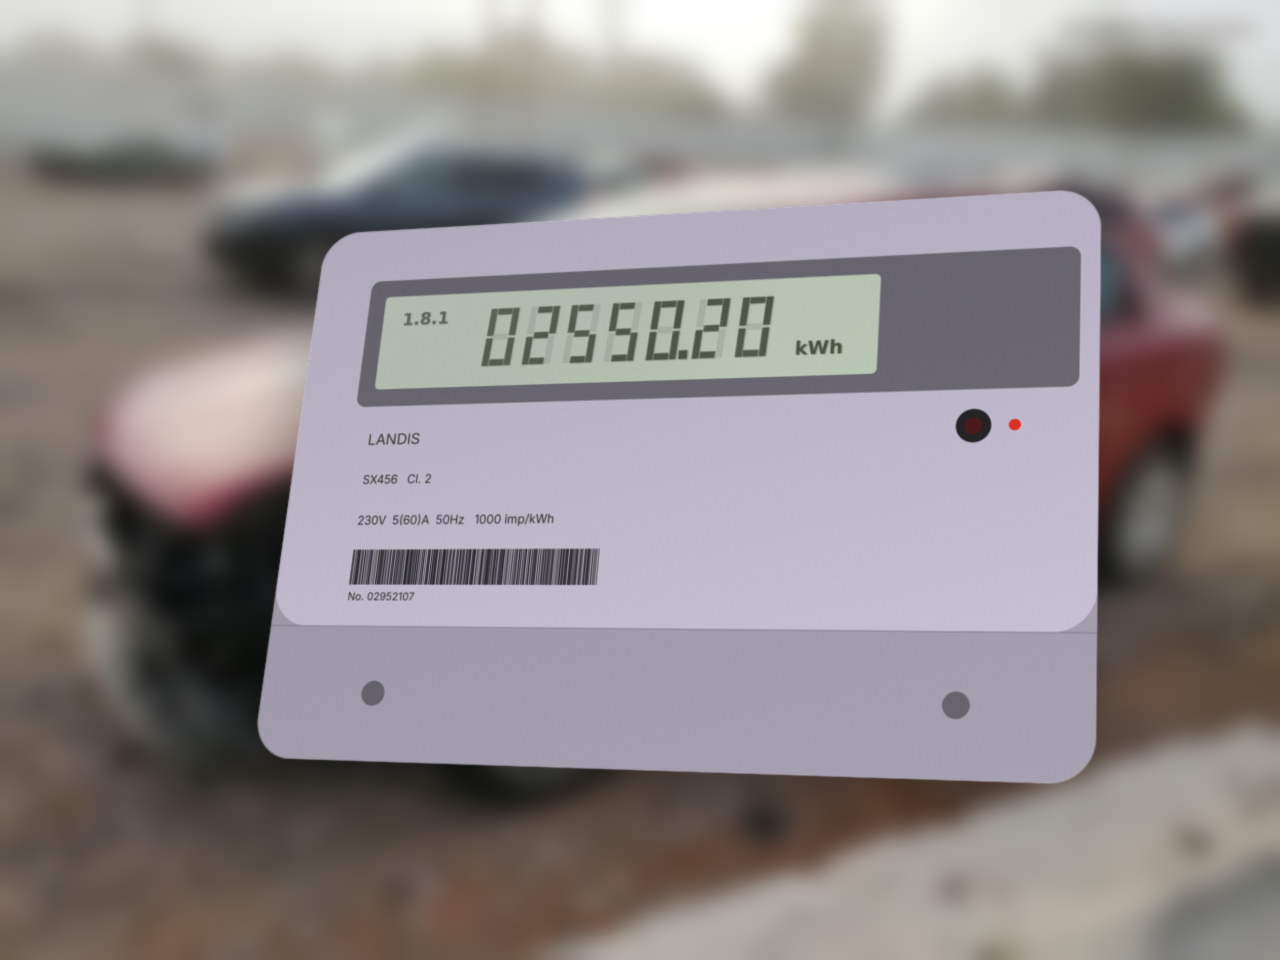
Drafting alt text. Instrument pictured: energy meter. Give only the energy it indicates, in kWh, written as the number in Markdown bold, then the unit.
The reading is **2550.20** kWh
